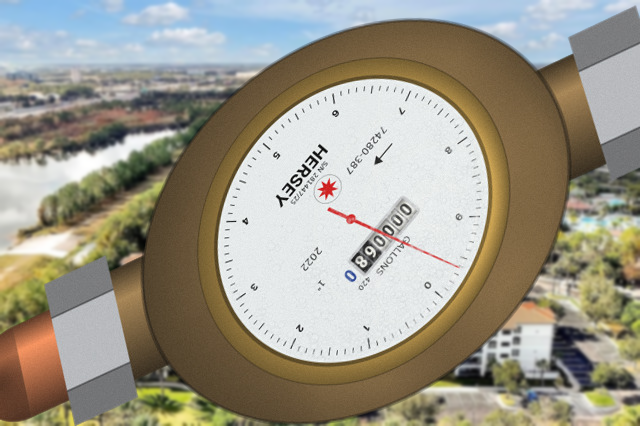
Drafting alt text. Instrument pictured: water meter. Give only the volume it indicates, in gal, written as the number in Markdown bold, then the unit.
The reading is **679.6** gal
